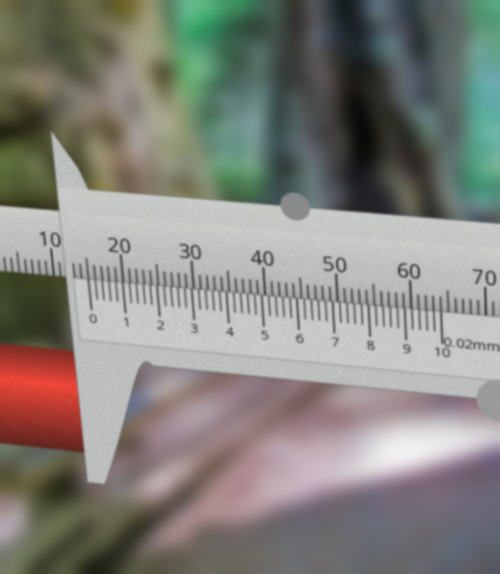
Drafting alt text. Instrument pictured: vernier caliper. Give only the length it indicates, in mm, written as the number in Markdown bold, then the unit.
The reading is **15.0** mm
